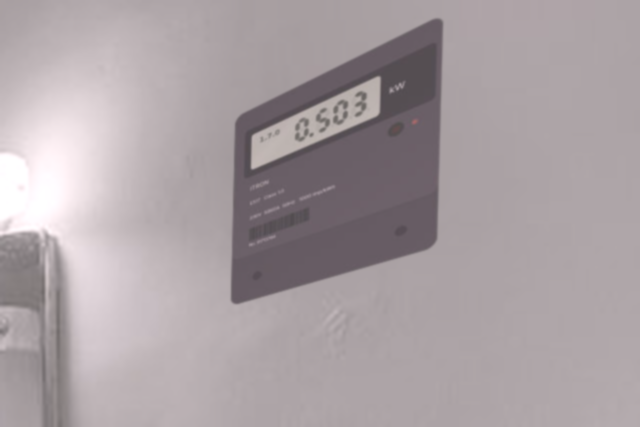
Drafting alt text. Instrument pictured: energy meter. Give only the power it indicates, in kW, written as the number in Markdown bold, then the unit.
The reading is **0.503** kW
